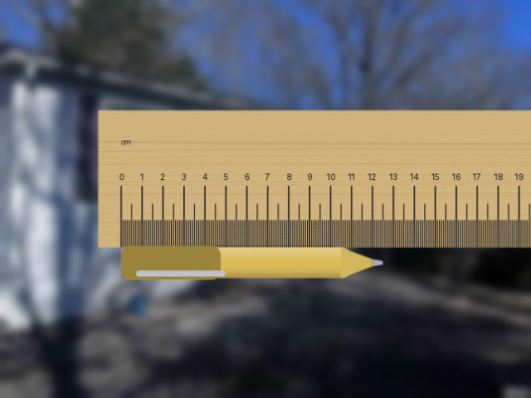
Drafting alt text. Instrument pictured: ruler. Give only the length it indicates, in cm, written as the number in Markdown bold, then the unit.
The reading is **12.5** cm
